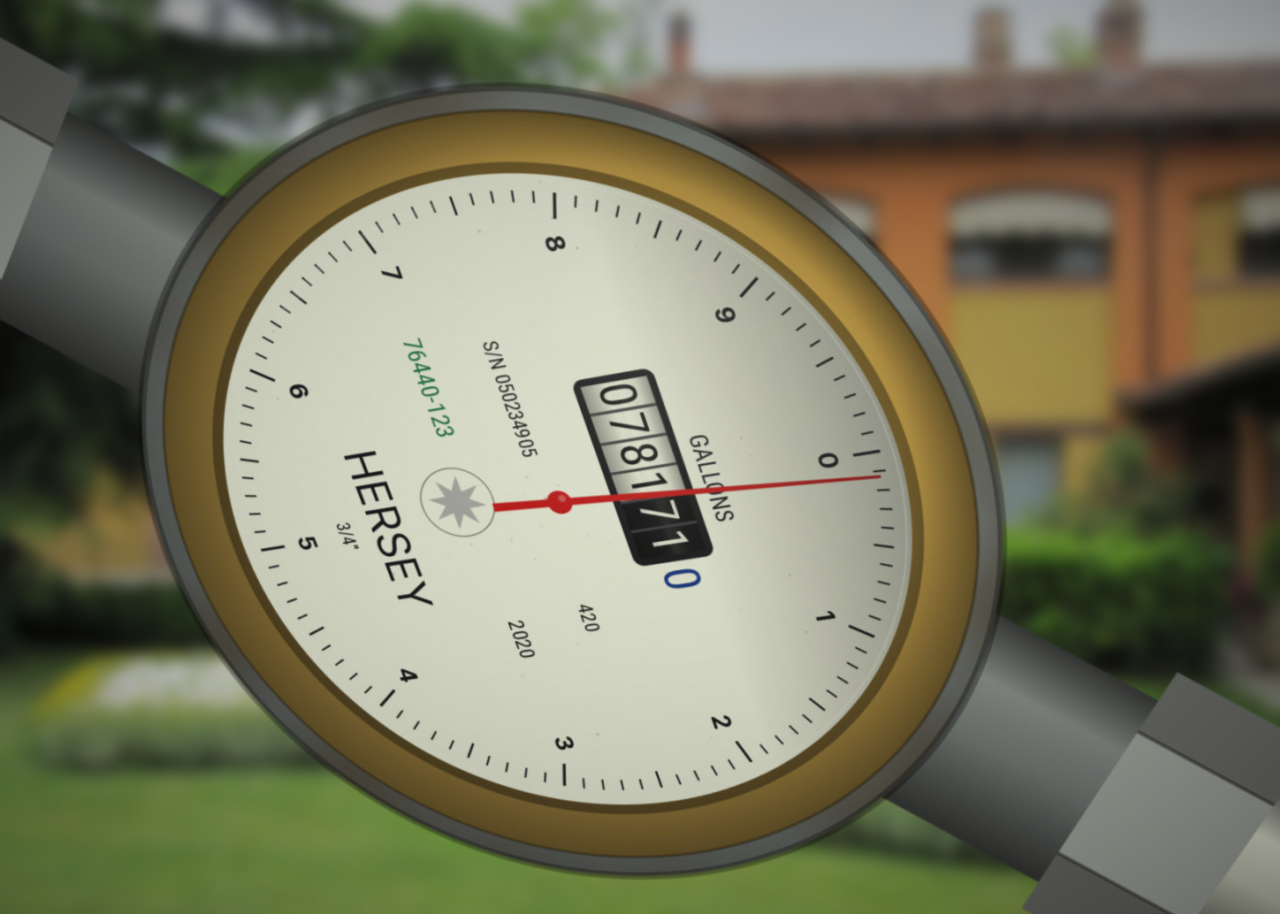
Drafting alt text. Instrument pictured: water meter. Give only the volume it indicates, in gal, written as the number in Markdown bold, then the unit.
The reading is **781710.1** gal
